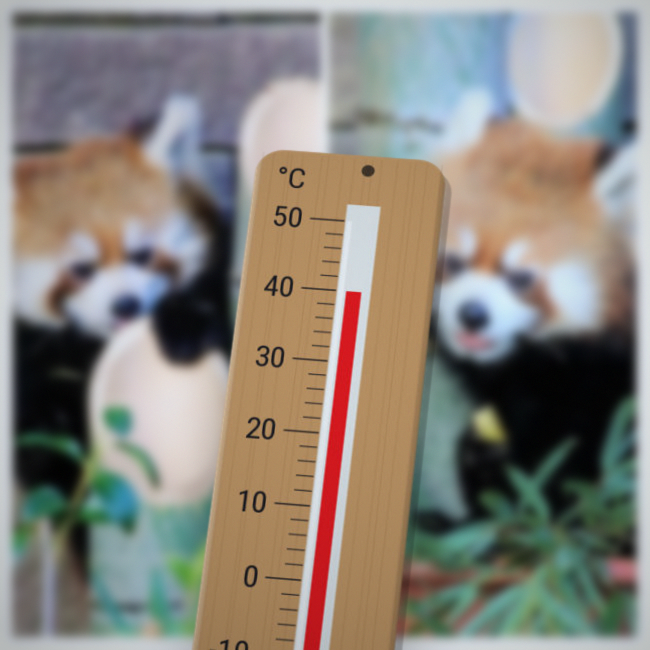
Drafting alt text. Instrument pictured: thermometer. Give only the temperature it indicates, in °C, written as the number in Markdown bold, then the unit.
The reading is **40** °C
